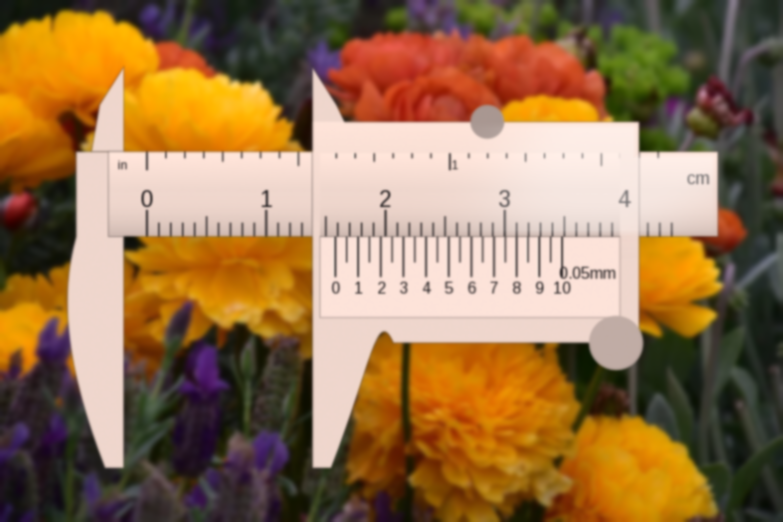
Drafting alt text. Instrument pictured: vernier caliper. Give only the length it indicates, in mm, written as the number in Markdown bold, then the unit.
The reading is **15.8** mm
